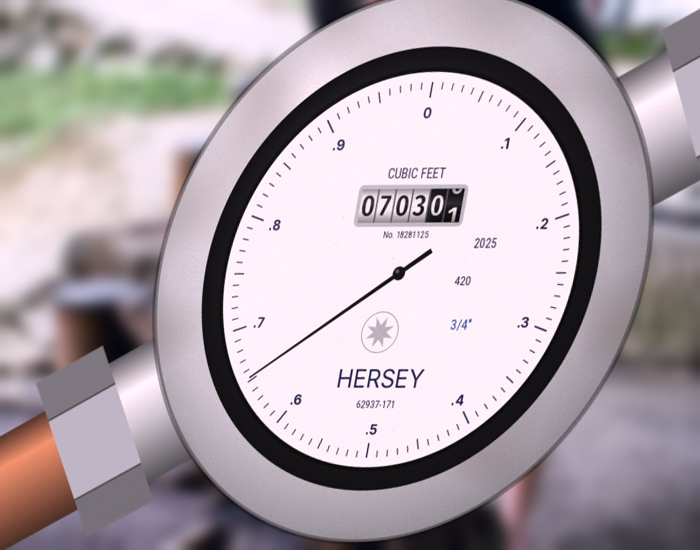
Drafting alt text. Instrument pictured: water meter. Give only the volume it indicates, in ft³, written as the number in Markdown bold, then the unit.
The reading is **70300.65** ft³
